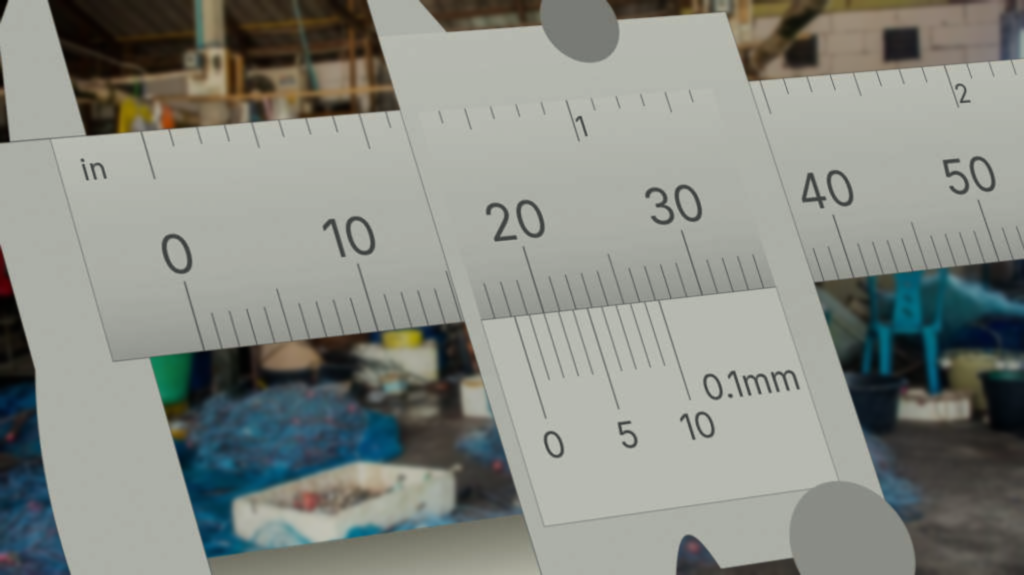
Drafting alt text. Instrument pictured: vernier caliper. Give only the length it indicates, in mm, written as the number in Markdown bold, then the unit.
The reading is **18.2** mm
